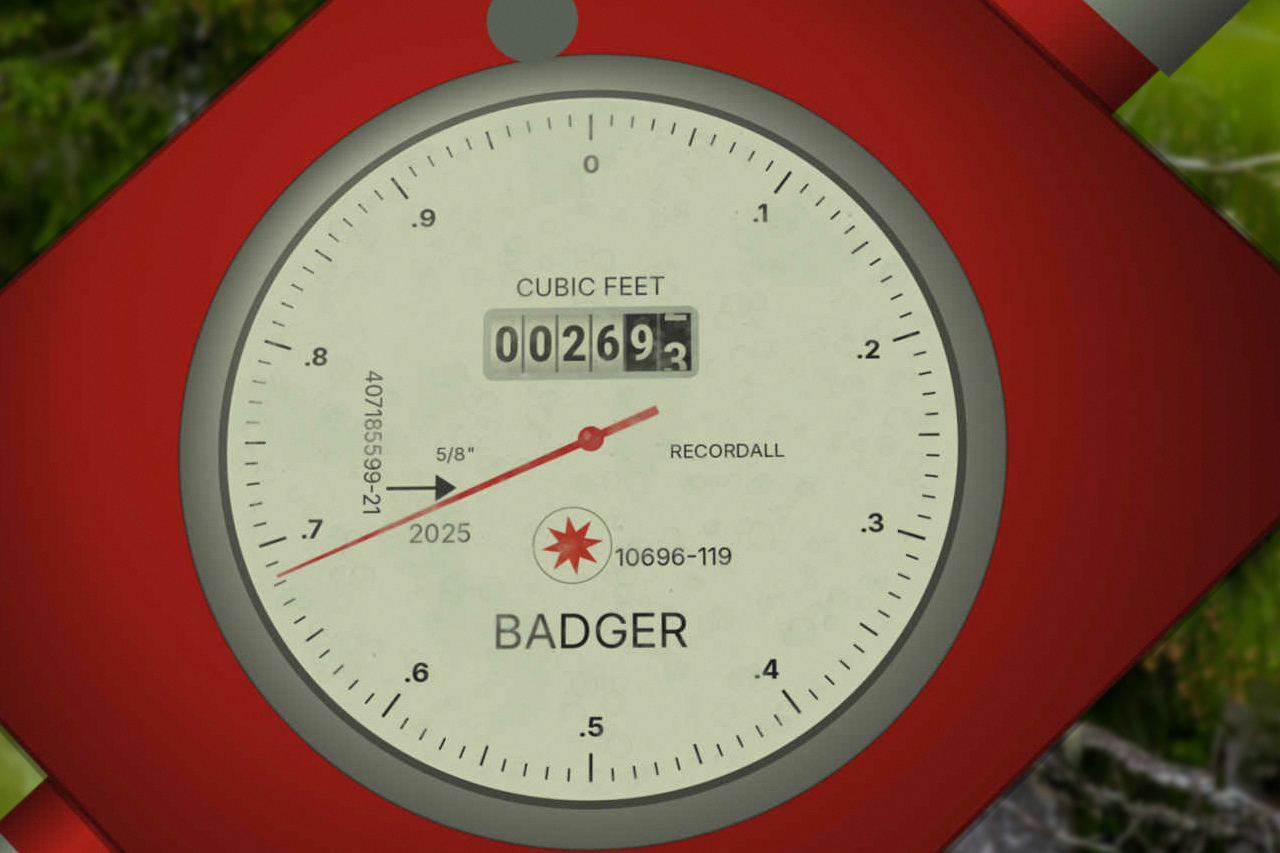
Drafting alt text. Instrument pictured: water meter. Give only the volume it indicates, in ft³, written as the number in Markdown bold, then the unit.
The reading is **2692.68** ft³
